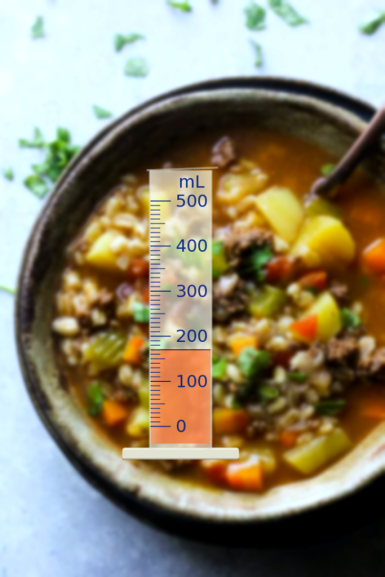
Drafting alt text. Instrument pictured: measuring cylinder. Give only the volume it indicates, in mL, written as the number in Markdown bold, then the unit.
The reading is **170** mL
